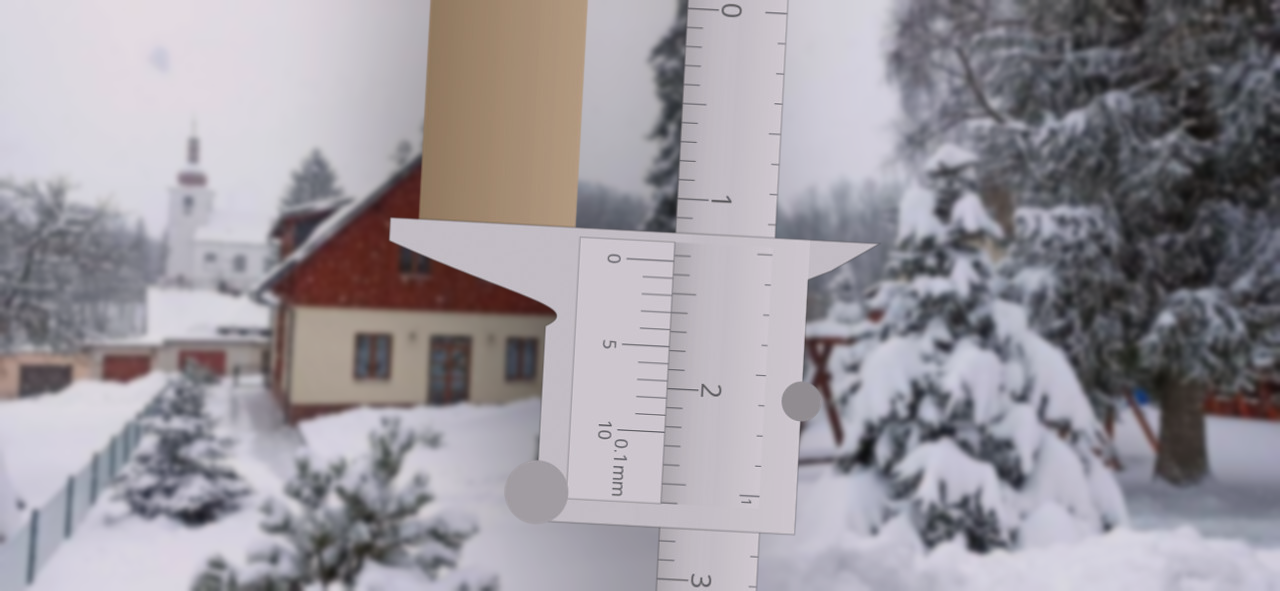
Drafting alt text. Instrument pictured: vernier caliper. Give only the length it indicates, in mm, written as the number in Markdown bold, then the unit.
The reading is **13.3** mm
